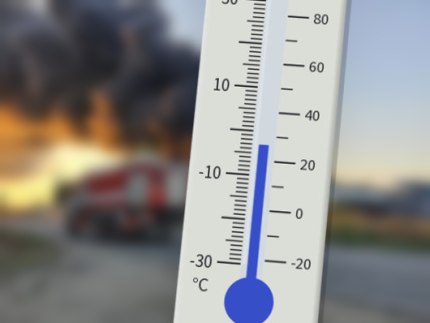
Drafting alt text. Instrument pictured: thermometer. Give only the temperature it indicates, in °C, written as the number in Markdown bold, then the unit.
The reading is **-3** °C
